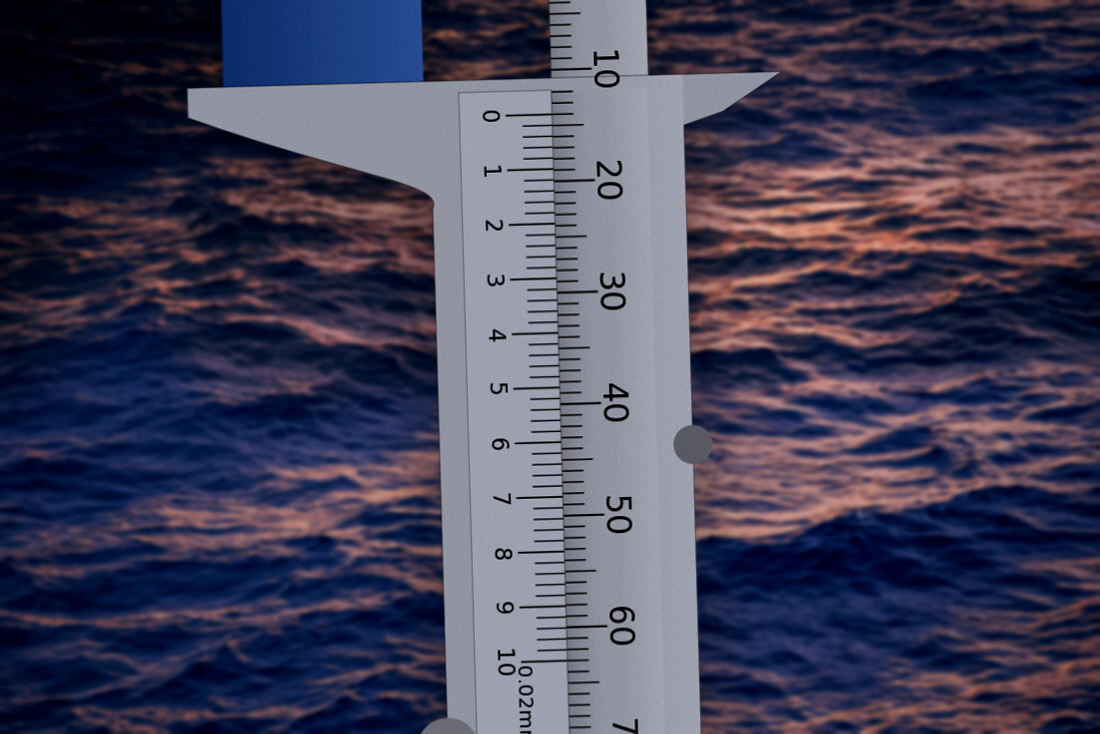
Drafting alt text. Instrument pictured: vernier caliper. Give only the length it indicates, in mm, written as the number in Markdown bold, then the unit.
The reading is **14.0** mm
